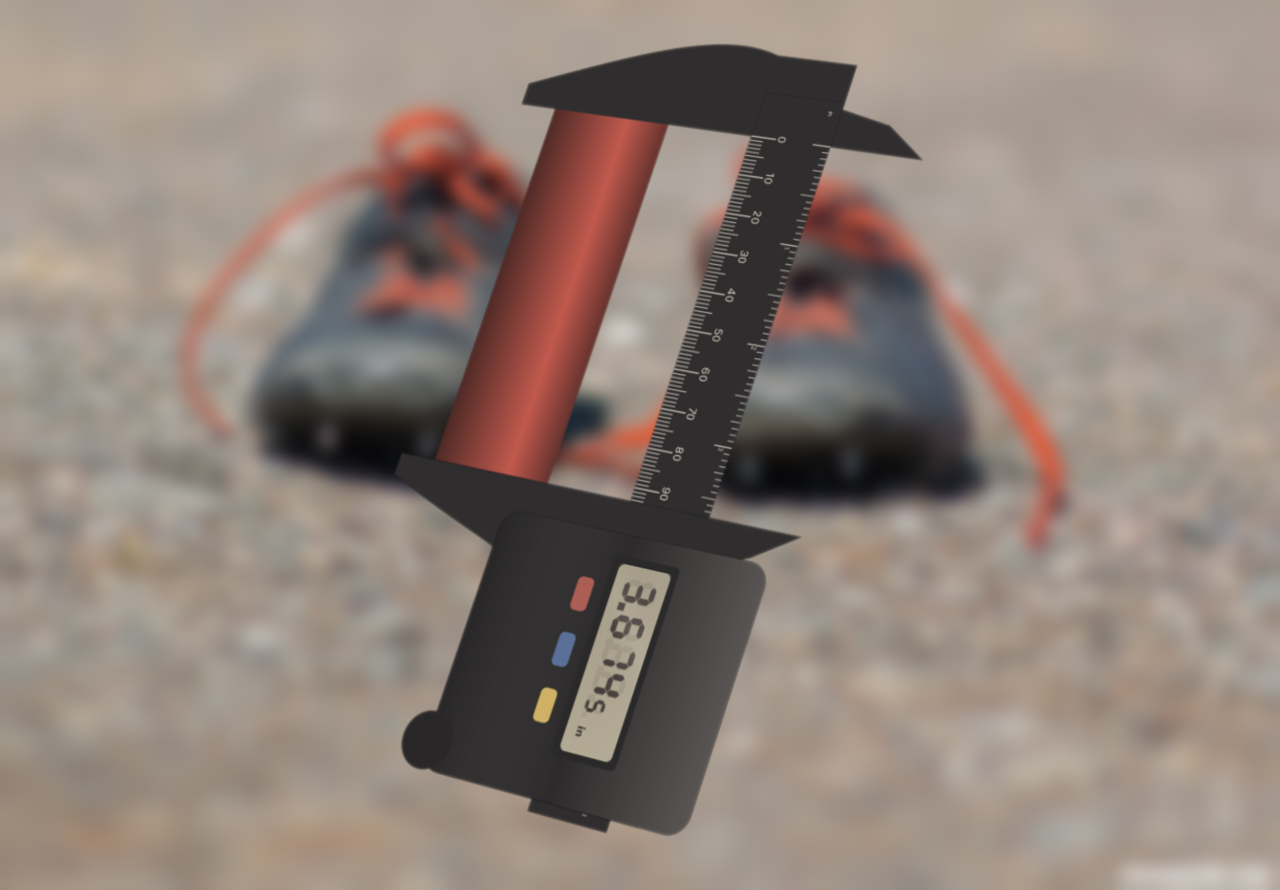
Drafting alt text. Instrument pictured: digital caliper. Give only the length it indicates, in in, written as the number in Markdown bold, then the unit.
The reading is **3.6745** in
